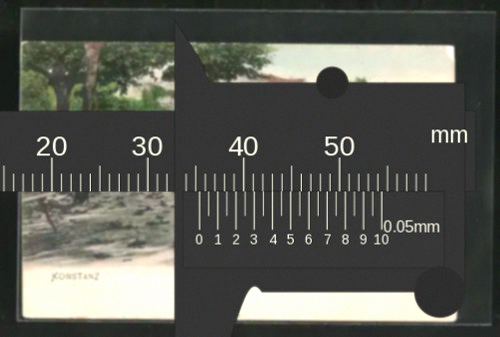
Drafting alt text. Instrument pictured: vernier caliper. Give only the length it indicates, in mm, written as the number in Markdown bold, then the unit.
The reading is **35.4** mm
